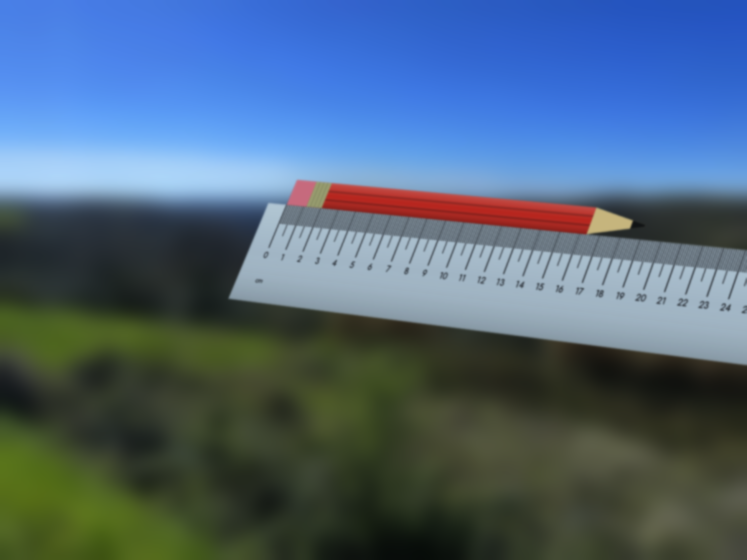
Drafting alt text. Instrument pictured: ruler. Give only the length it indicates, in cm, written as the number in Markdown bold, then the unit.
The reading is **19** cm
